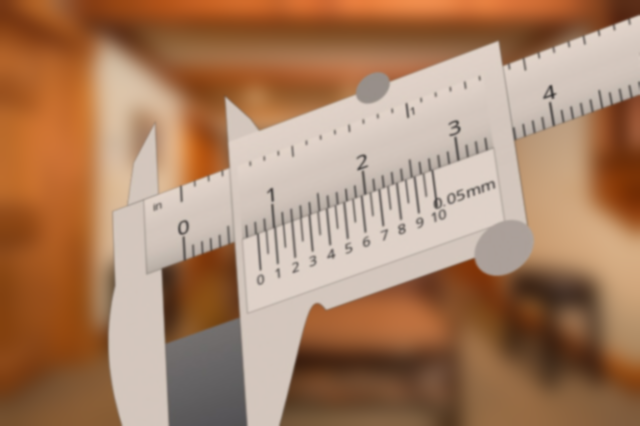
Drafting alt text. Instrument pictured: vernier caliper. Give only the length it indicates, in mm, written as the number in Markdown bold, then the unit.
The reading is **8.2** mm
